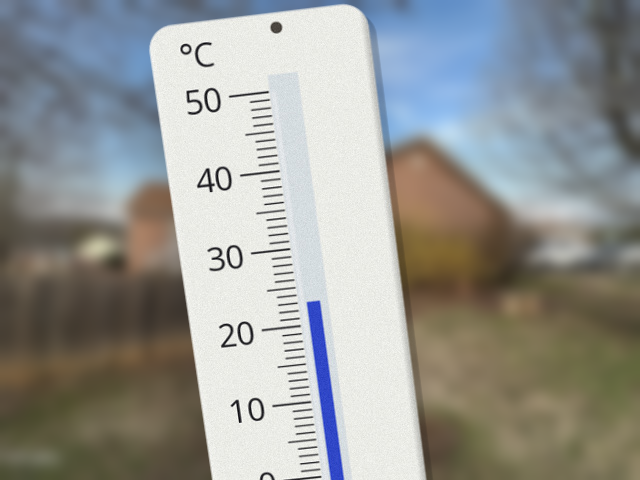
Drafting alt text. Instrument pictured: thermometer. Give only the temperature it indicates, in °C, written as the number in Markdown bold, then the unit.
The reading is **23** °C
